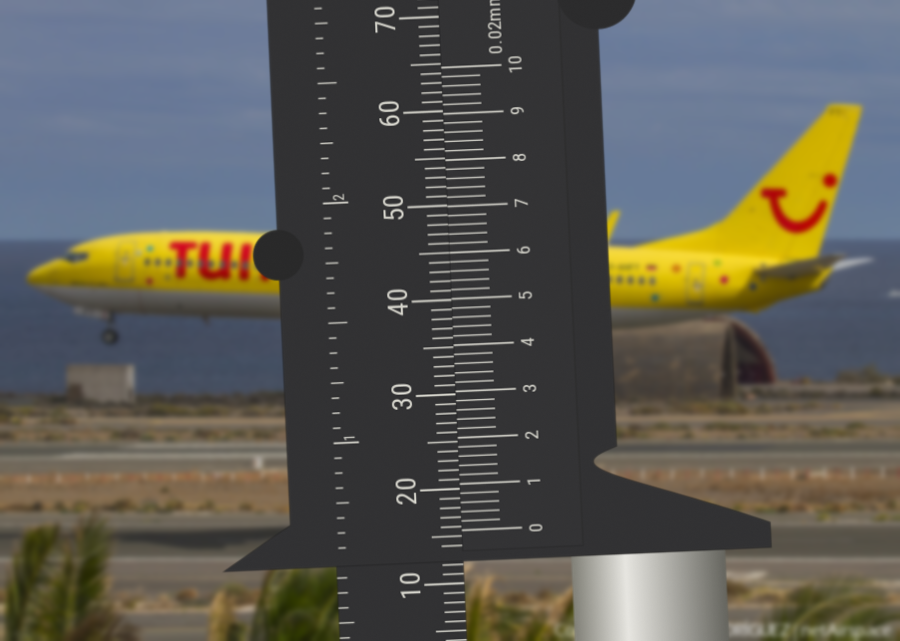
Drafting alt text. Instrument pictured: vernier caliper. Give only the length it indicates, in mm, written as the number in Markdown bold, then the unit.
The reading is **15.6** mm
